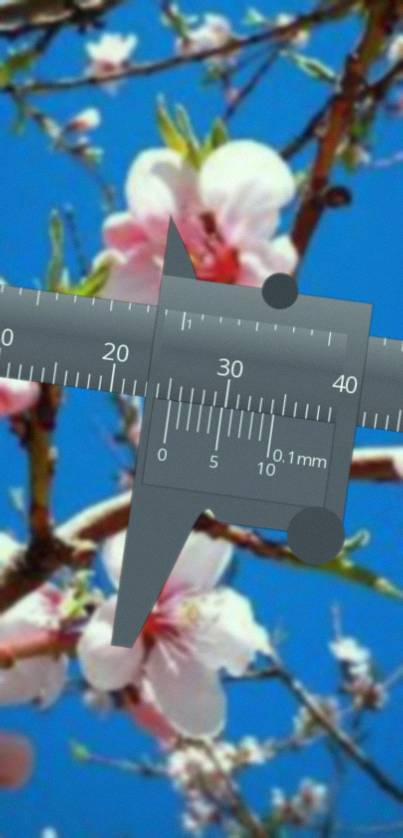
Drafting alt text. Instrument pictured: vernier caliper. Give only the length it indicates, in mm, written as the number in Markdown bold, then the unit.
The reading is **25.2** mm
